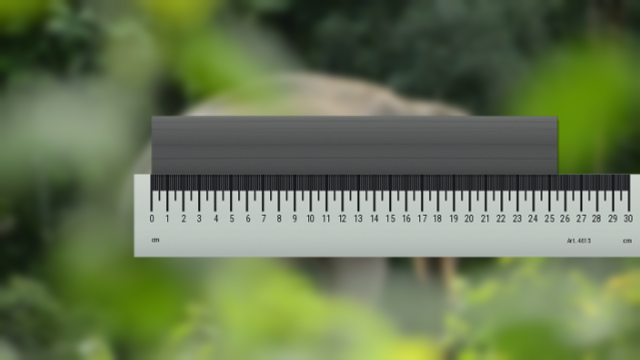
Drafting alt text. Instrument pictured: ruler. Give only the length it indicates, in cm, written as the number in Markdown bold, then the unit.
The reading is **25.5** cm
